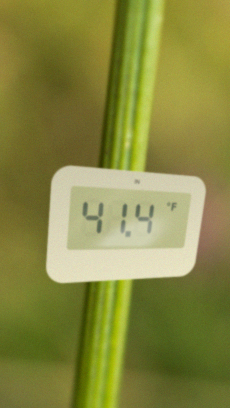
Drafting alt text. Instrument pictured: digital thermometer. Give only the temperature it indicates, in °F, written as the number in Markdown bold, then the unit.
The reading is **41.4** °F
